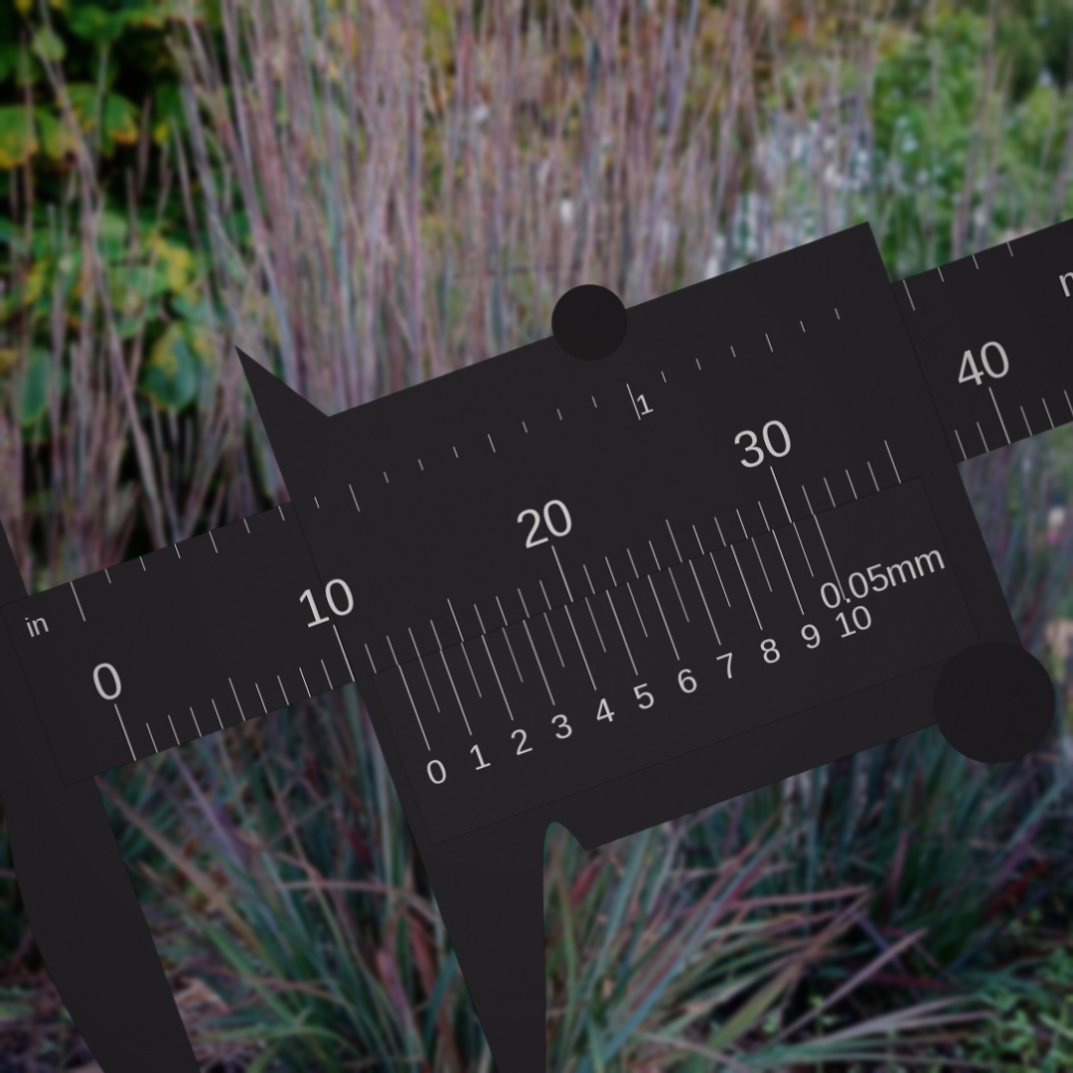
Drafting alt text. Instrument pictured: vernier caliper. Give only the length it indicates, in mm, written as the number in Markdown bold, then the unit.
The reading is **12.05** mm
